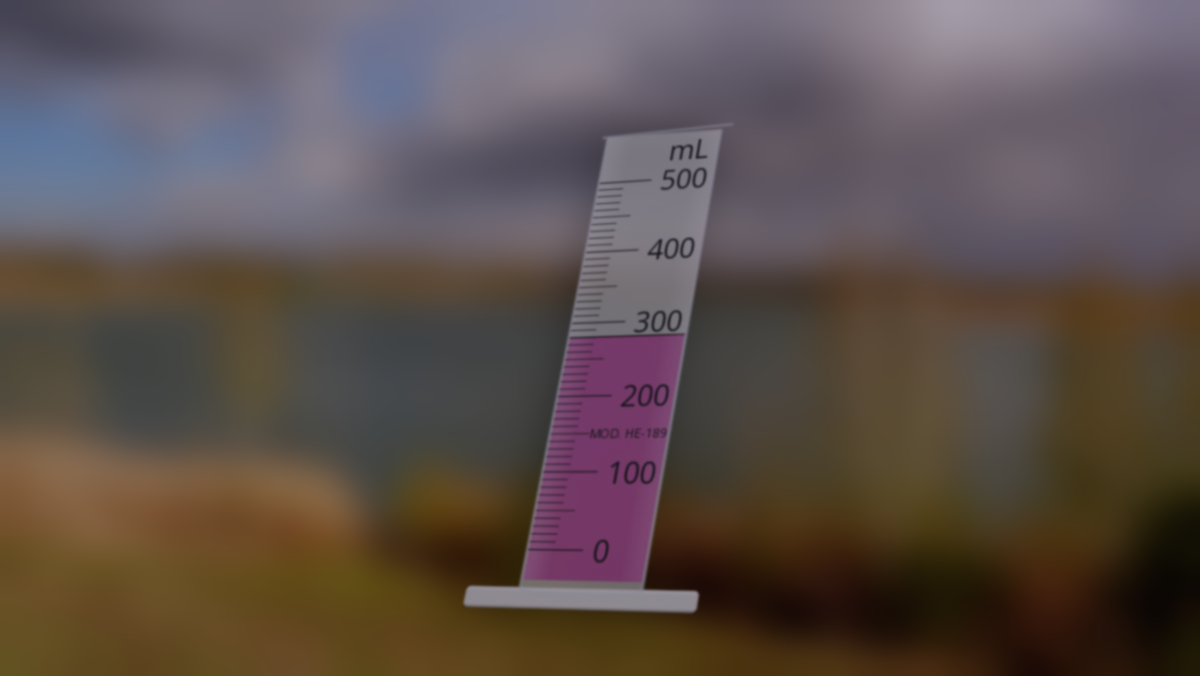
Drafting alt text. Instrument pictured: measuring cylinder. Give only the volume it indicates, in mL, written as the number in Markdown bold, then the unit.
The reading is **280** mL
